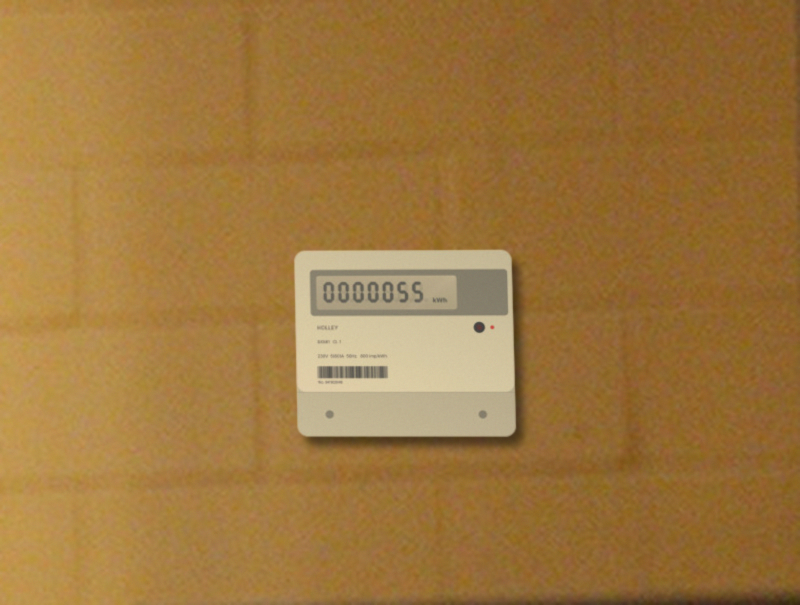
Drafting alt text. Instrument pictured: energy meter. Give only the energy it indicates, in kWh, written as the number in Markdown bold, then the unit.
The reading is **55** kWh
